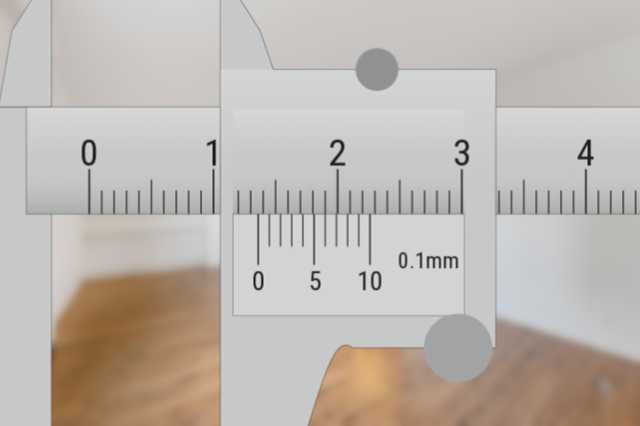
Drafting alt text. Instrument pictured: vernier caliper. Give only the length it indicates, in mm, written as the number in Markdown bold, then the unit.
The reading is **13.6** mm
